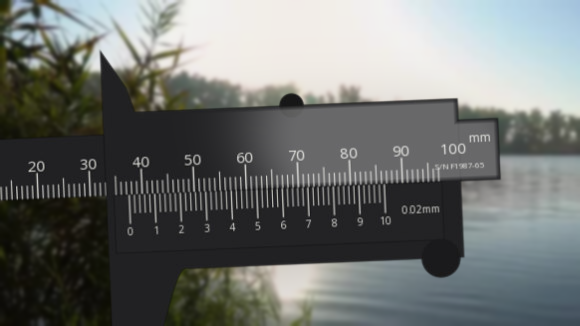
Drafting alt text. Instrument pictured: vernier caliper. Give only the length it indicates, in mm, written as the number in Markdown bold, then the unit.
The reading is **37.5** mm
